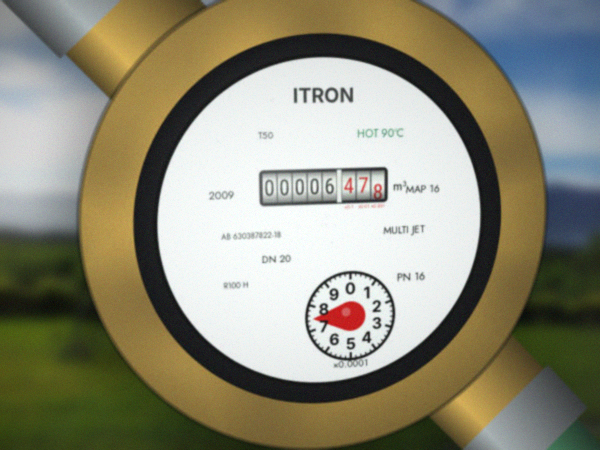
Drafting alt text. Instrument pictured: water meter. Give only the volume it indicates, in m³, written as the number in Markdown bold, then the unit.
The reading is **6.4777** m³
